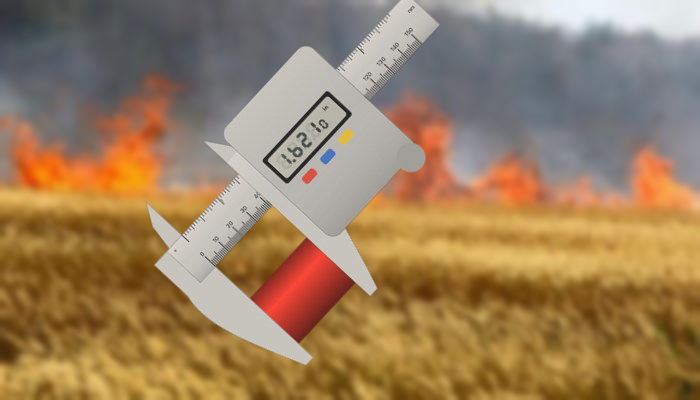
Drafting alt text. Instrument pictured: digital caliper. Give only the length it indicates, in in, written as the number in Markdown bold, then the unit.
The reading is **1.6210** in
